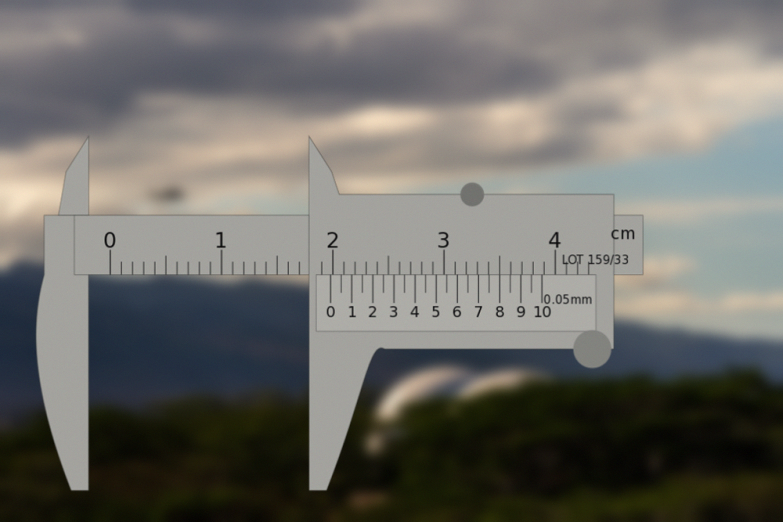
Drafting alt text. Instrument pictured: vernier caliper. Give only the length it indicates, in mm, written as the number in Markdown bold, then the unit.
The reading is **19.8** mm
